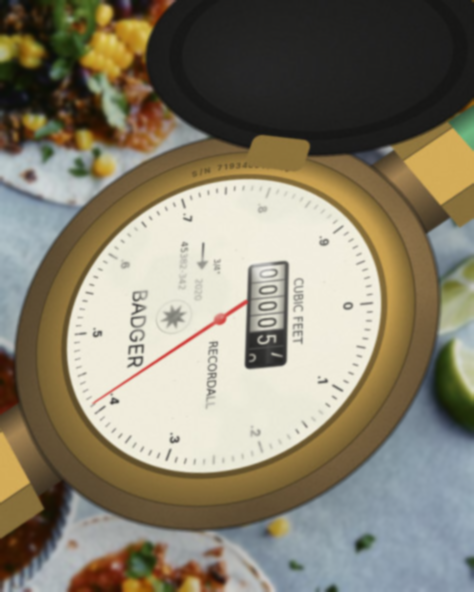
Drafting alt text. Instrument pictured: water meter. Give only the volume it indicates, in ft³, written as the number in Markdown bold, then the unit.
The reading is **57.41** ft³
